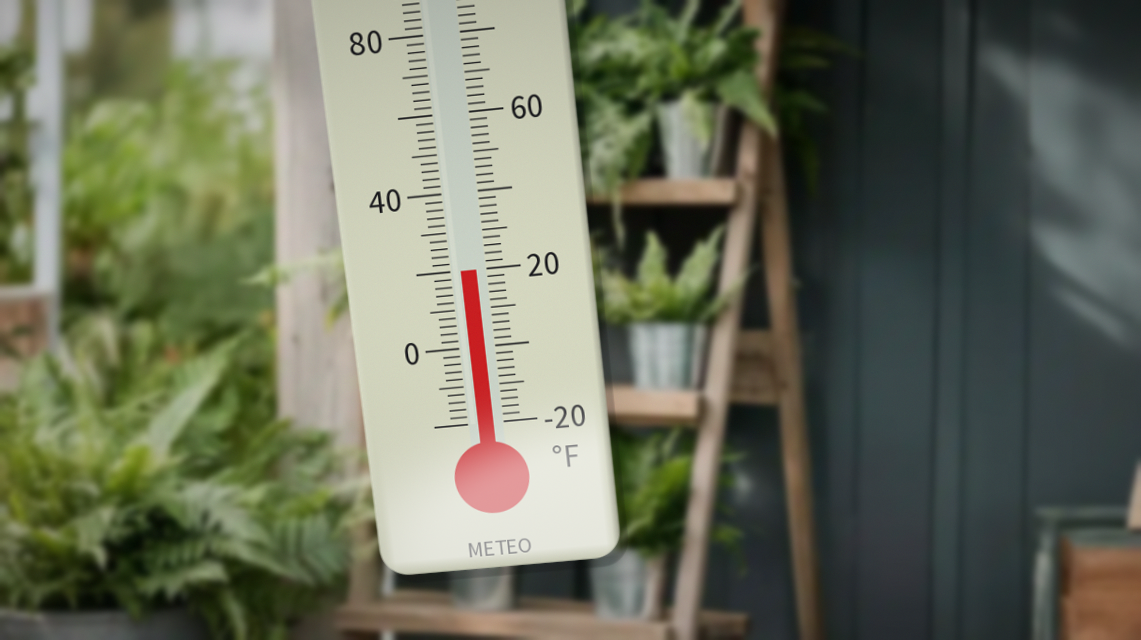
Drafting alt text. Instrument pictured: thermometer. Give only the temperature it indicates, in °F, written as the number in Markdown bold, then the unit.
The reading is **20** °F
